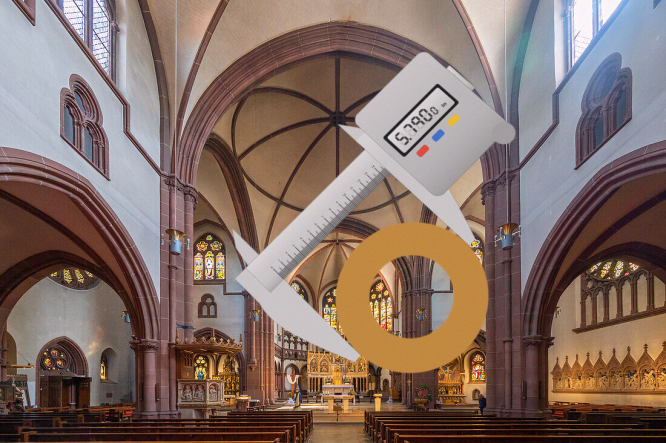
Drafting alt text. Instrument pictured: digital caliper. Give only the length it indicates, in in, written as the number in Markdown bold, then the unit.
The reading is **5.7900** in
